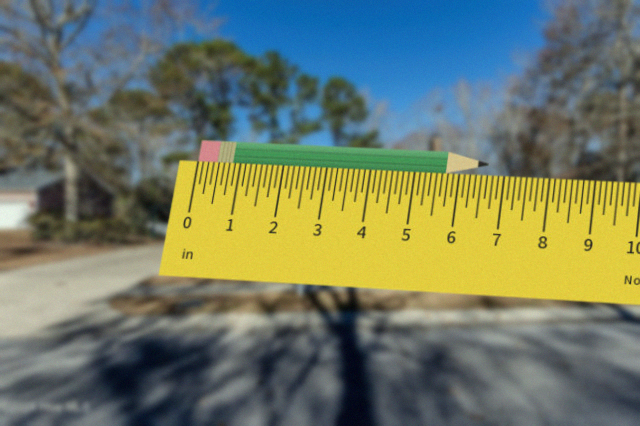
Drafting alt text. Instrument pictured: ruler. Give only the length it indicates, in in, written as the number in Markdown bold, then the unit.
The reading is **6.625** in
